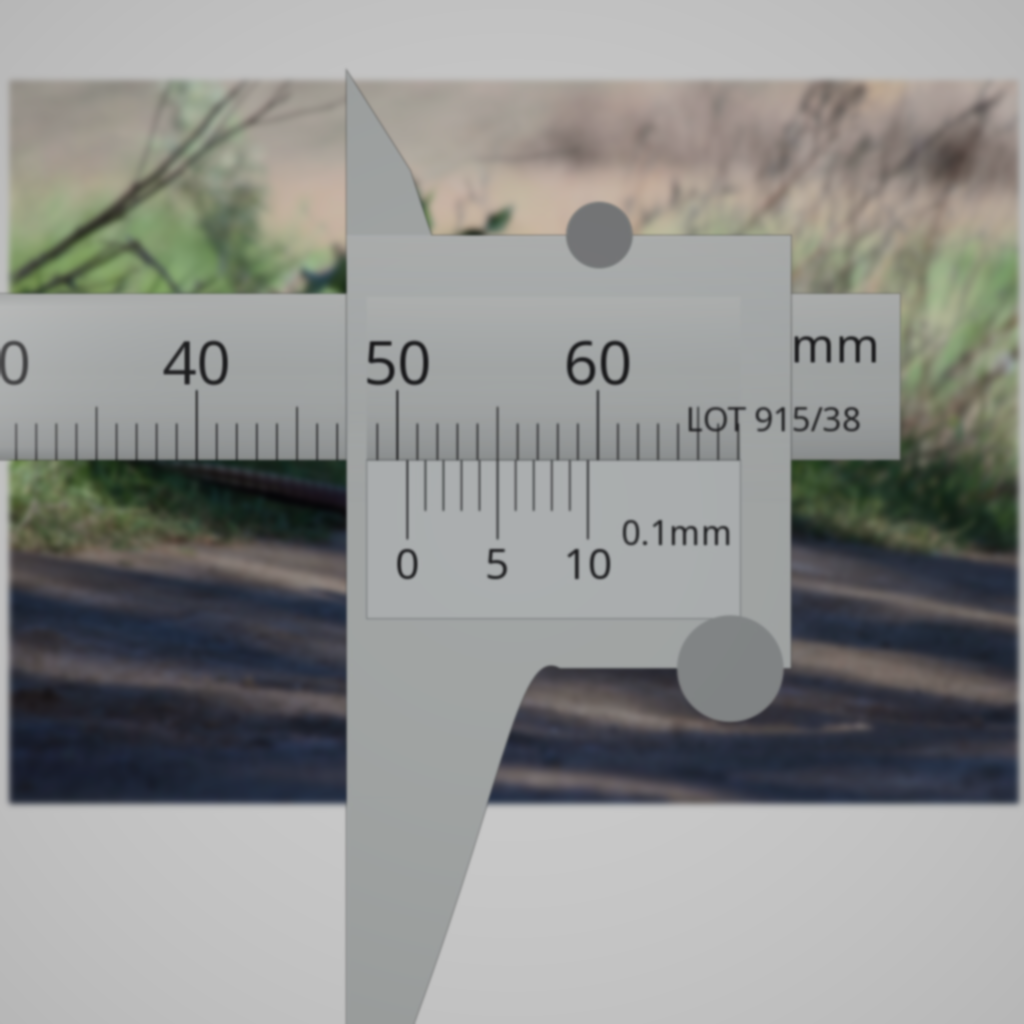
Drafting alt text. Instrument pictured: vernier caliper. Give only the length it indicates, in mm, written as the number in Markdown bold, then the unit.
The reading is **50.5** mm
